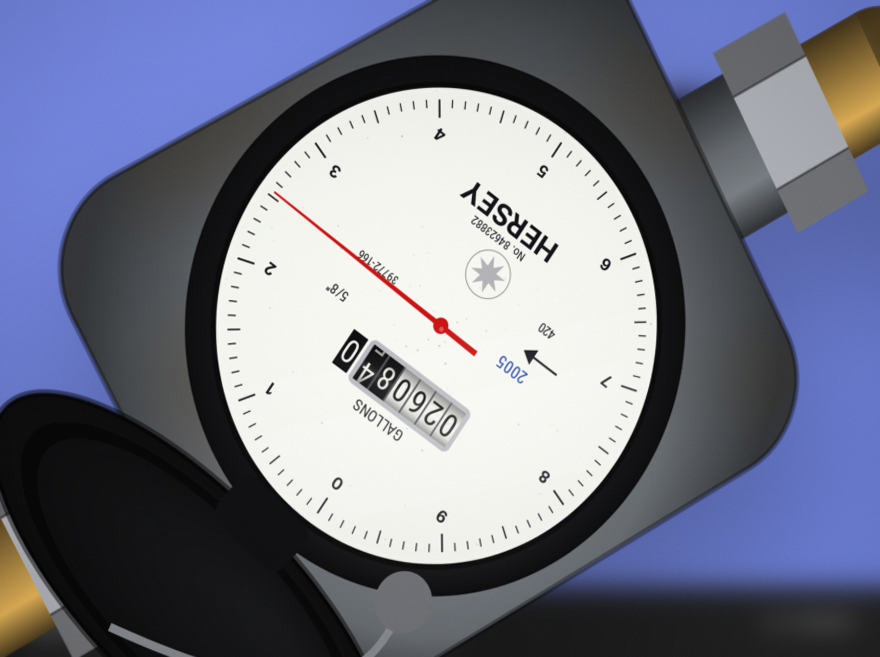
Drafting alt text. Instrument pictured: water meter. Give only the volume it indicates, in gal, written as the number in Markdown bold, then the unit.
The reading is **260842.5** gal
